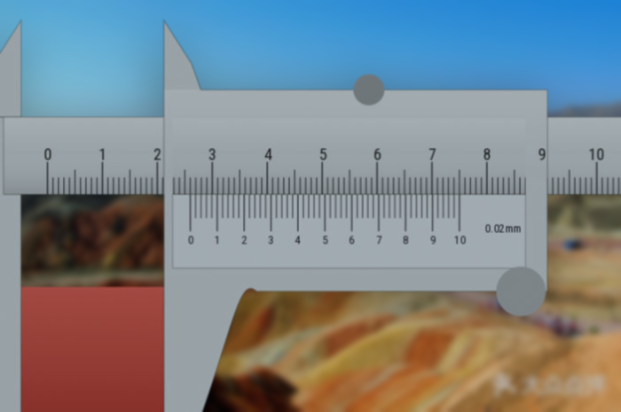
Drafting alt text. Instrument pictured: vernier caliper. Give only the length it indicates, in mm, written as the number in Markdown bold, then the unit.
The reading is **26.0** mm
